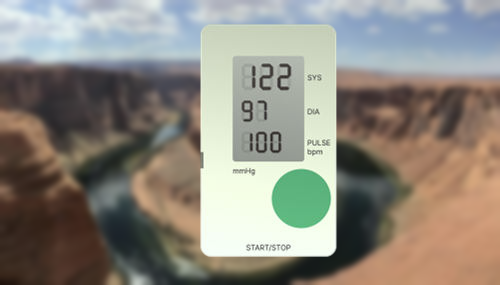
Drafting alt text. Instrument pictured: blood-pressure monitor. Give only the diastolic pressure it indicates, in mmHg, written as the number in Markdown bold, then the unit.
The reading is **97** mmHg
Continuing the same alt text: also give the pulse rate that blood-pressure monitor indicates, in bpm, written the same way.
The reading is **100** bpm
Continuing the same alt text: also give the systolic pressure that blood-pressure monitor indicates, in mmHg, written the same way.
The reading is **122** mmHg
